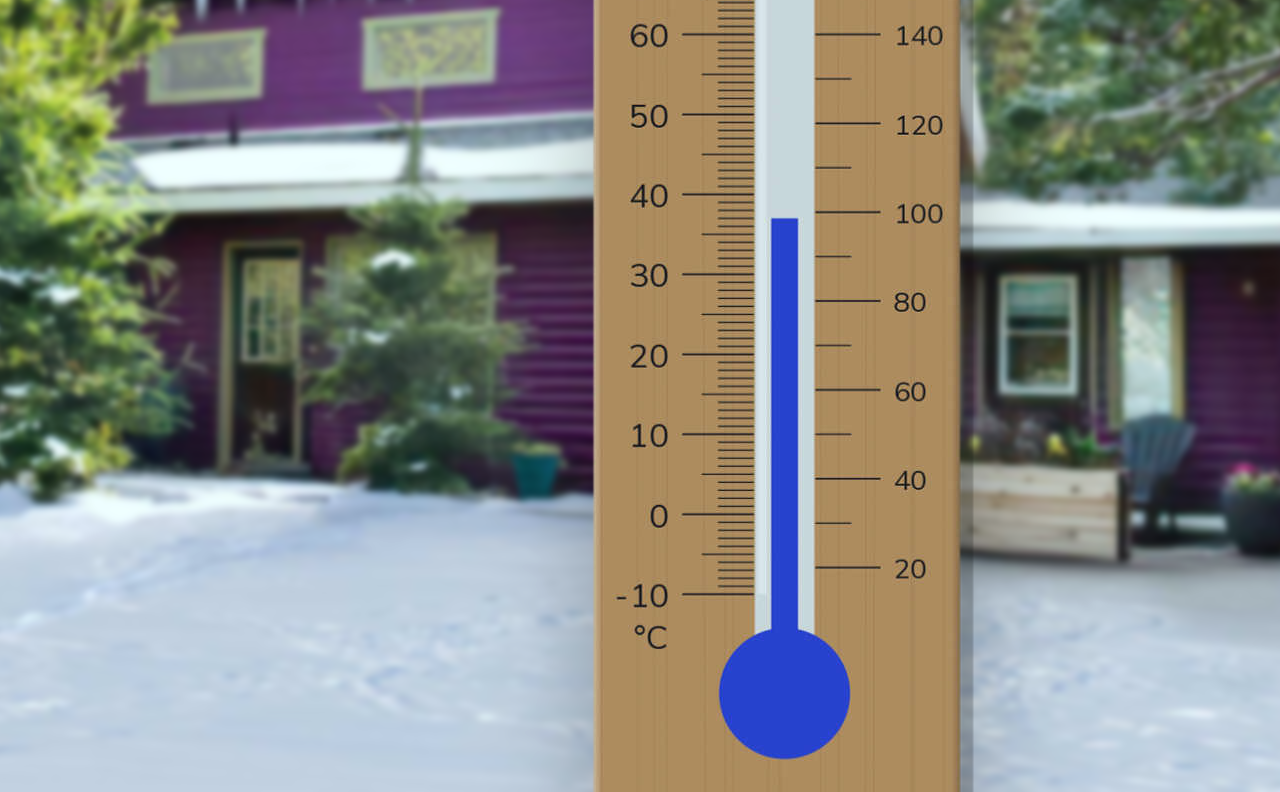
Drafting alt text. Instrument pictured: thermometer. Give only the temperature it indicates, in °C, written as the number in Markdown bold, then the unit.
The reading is **37** °C
